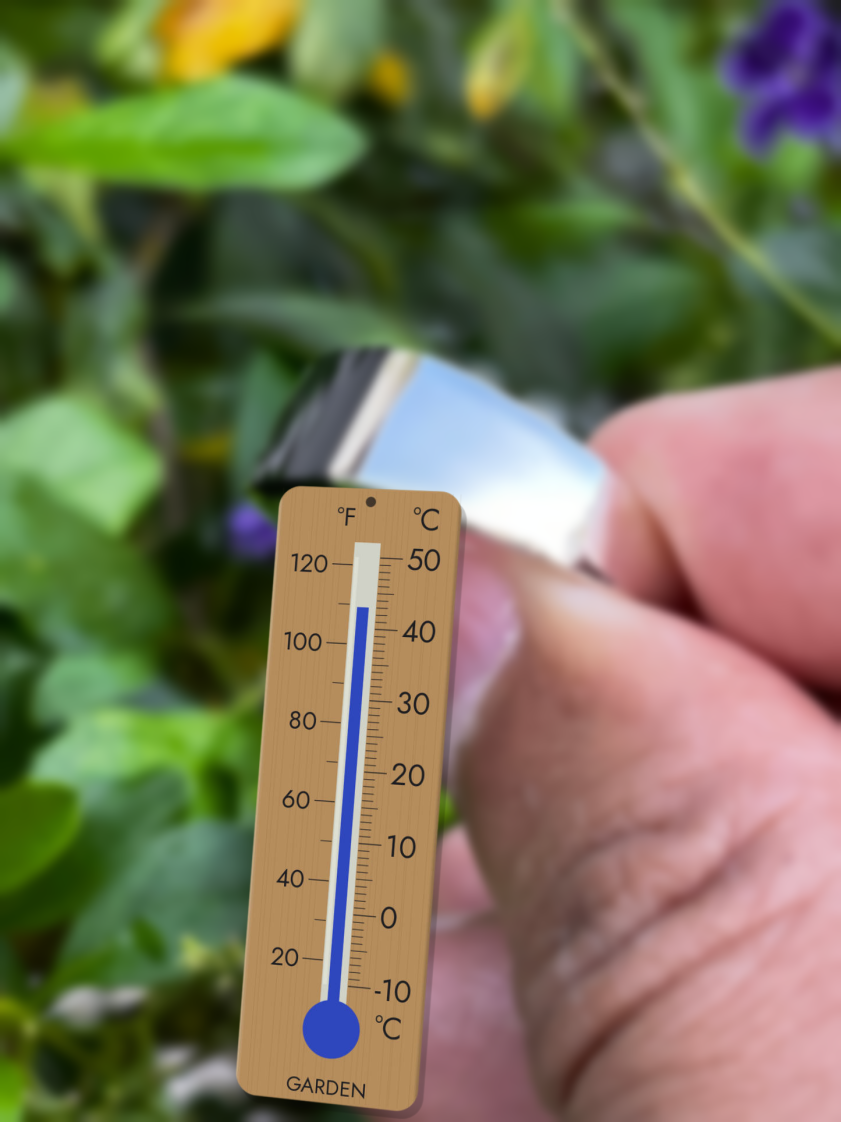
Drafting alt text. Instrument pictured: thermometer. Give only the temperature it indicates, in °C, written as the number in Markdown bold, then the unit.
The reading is **43** °C
